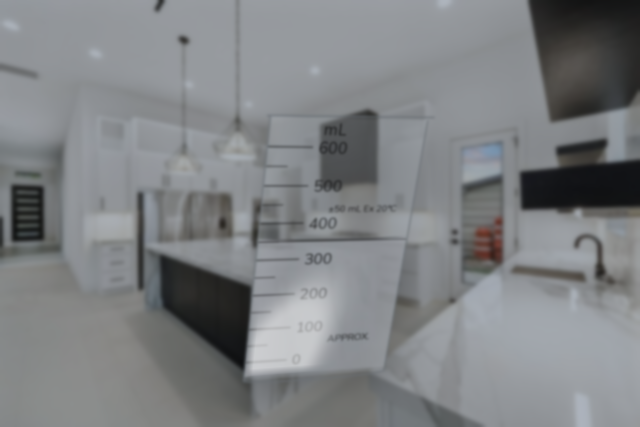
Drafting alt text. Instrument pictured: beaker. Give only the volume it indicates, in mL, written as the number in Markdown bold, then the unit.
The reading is **350** mL
